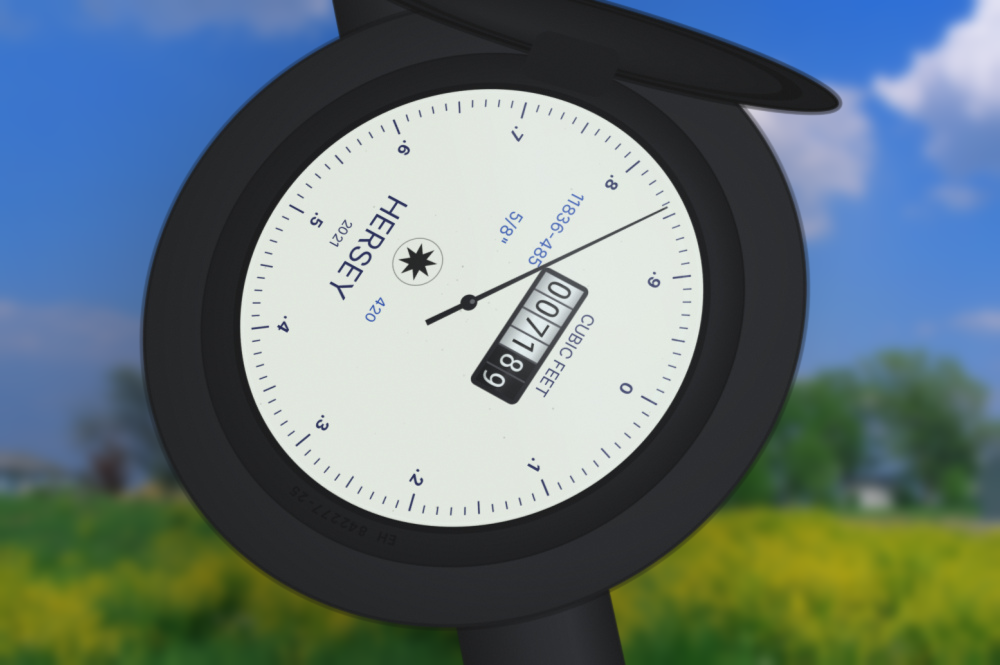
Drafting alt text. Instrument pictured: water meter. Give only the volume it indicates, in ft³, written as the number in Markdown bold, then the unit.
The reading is **7188.84** ft³
